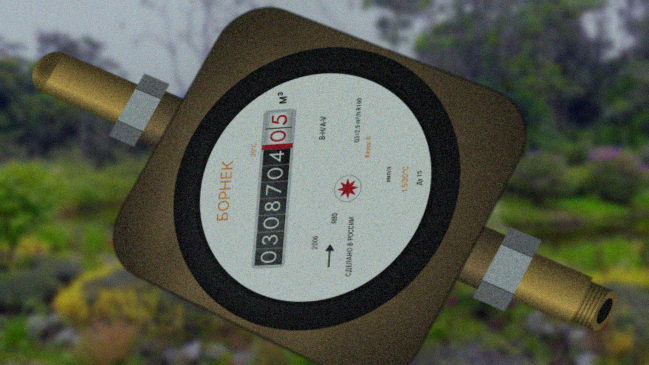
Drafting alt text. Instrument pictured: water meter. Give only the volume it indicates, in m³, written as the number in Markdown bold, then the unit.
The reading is **308704.05** m³
